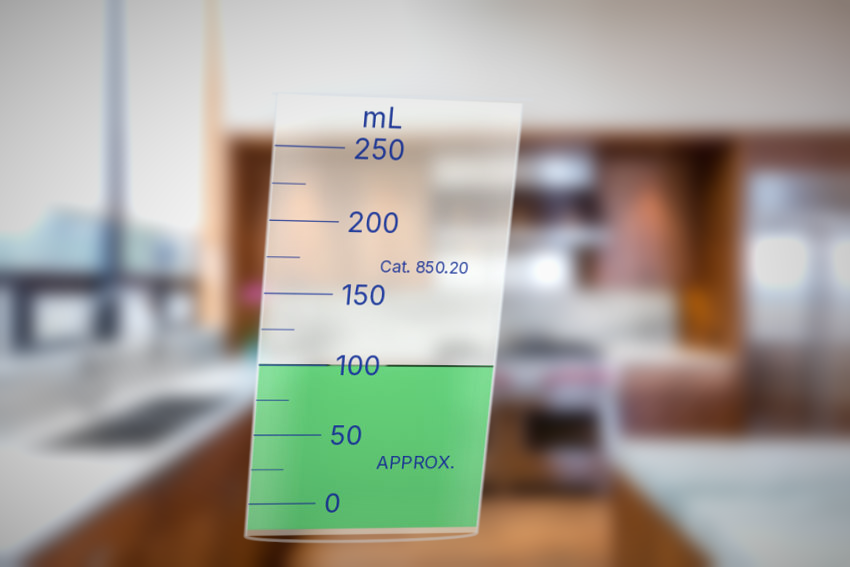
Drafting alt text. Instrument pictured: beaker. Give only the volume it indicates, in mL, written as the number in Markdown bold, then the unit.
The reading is **100** mL
